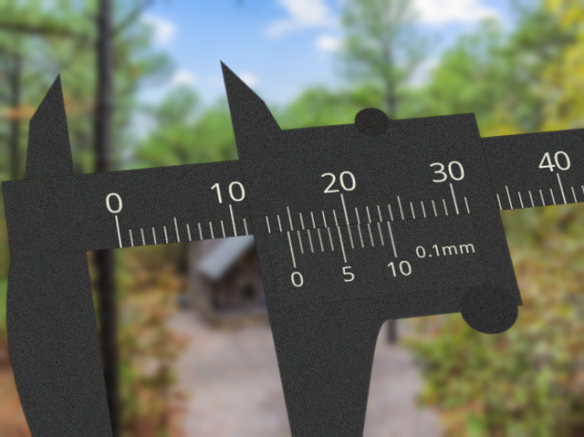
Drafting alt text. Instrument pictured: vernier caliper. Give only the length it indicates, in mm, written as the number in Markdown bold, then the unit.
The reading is **14.6** mm
